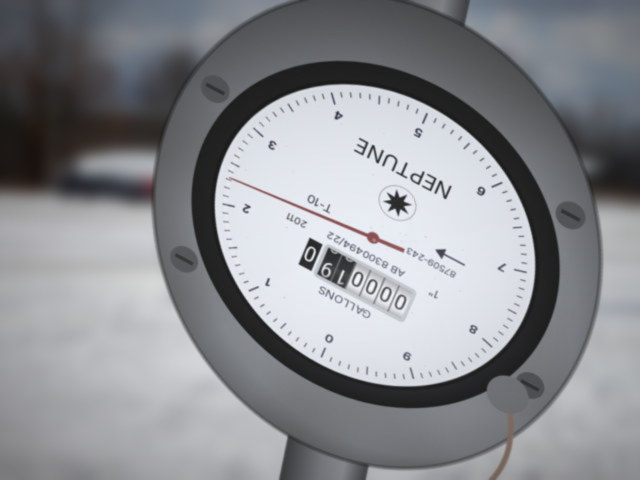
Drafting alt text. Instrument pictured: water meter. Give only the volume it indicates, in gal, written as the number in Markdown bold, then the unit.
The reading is **192.3** gal
